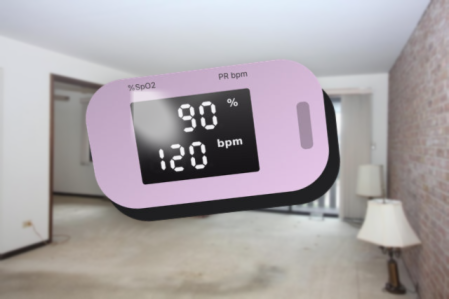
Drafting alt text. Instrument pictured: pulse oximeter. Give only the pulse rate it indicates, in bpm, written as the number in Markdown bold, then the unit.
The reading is **120** bpm
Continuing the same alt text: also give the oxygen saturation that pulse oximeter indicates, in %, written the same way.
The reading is **90** %
